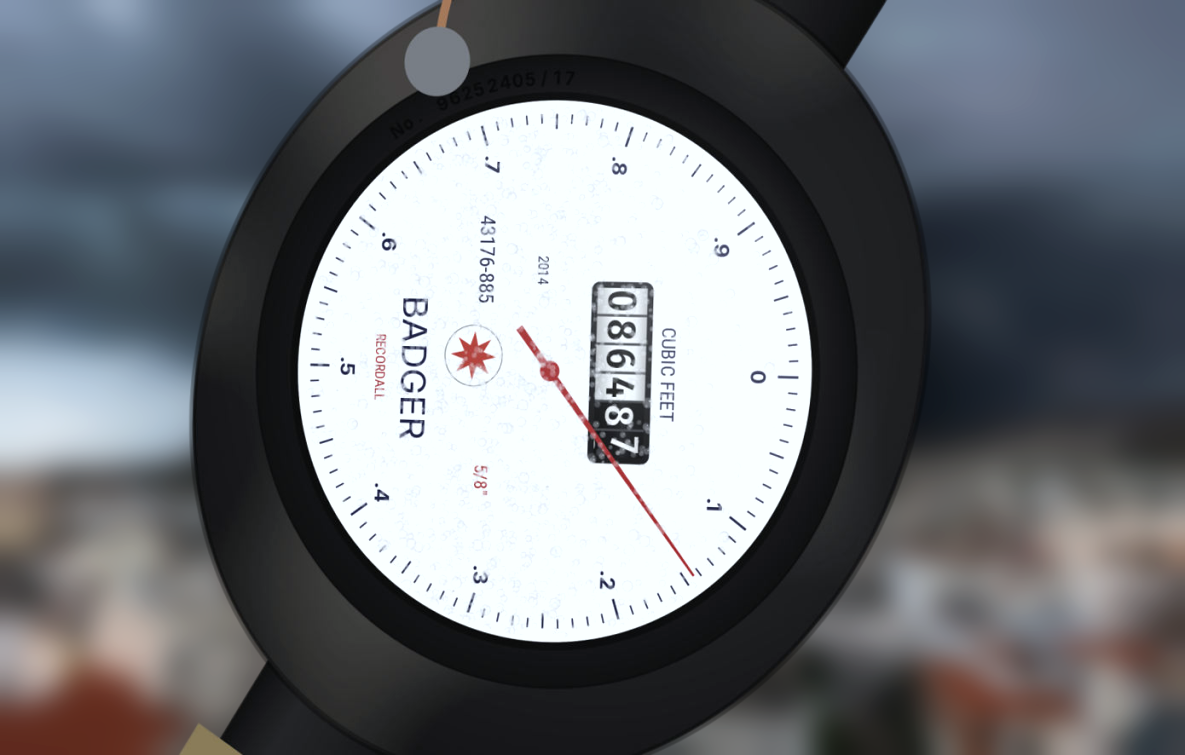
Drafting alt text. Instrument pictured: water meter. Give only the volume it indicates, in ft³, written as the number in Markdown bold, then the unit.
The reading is **86487.14** ft³
